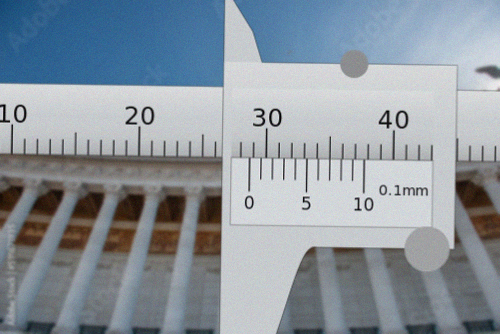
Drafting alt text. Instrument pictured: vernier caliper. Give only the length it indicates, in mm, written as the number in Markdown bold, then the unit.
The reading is **28.7** mm
